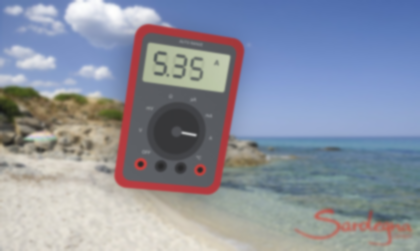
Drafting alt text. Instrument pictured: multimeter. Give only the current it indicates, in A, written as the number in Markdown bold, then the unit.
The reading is **5.35** A
